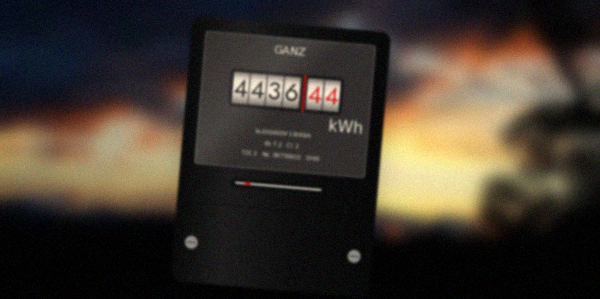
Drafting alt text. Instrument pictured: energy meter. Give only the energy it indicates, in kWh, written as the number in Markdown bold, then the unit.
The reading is **4436.44** kWh
